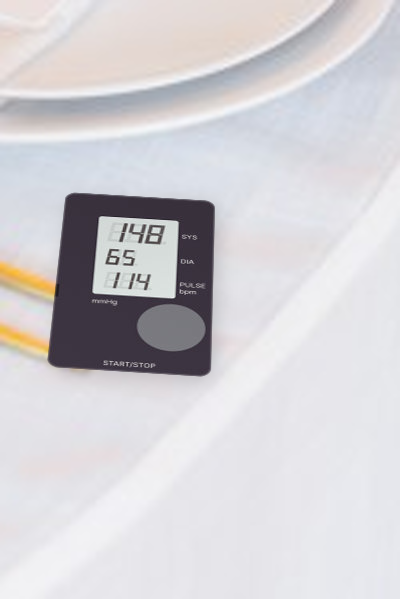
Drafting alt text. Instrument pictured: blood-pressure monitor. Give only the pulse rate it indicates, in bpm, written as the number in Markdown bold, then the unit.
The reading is **114** bpm
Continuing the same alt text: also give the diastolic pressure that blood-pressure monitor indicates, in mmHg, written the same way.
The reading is **65** mmHg
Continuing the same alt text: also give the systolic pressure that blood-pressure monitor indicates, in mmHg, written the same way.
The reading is **148** mmHg
